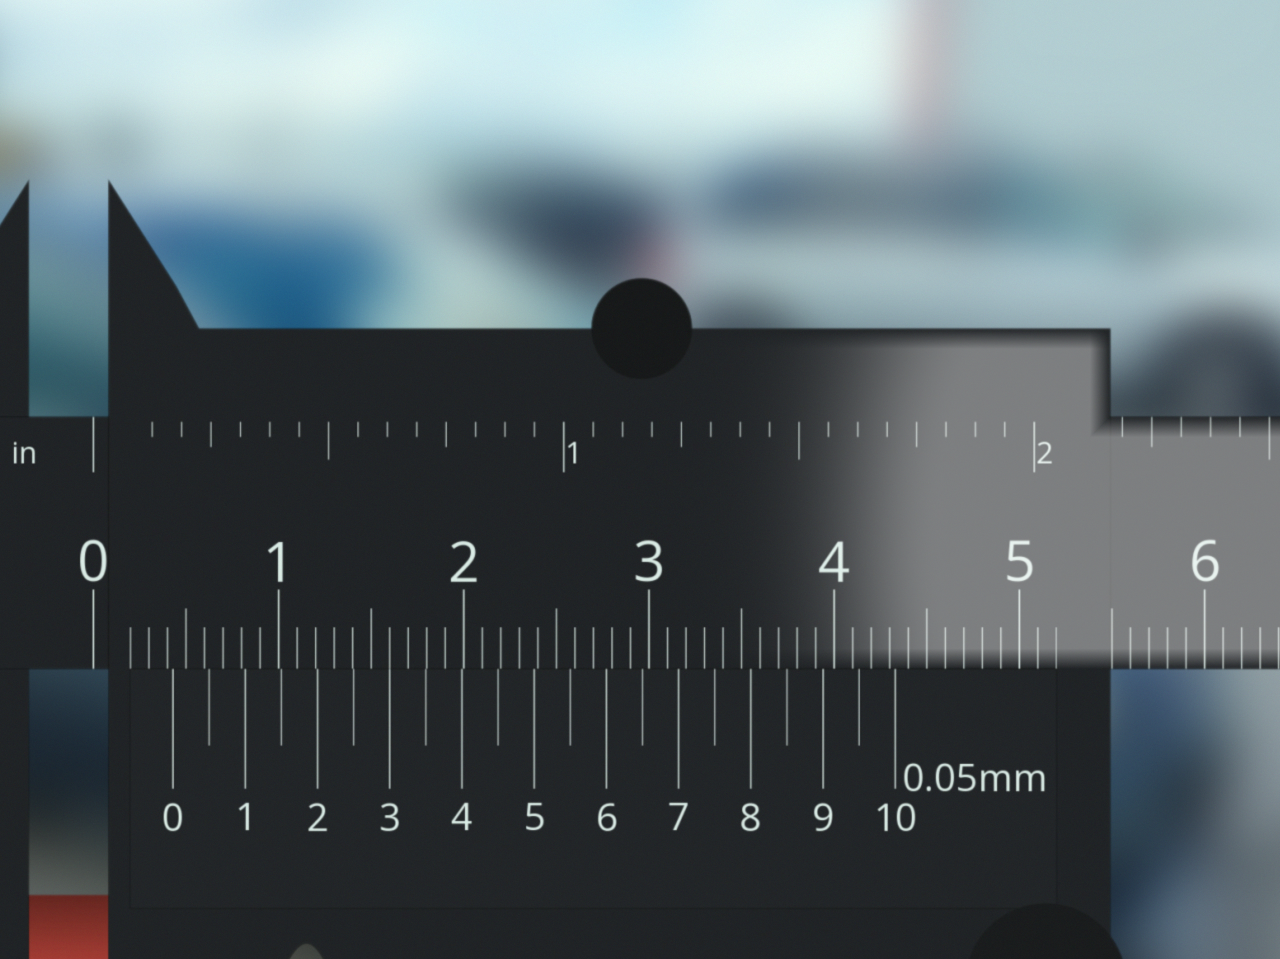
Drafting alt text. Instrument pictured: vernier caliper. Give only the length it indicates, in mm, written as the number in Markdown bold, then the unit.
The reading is **4.3** mm
